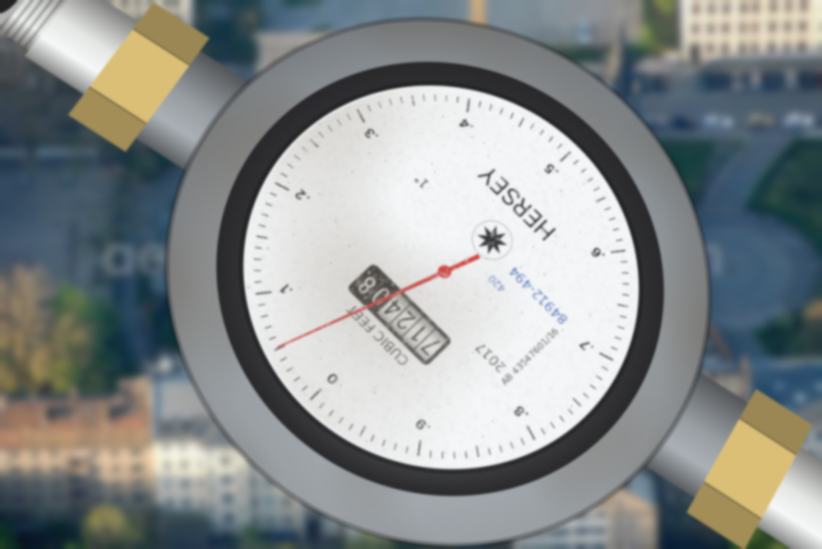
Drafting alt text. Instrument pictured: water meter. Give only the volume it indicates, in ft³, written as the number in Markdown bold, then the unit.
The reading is **712408.05** ft³
